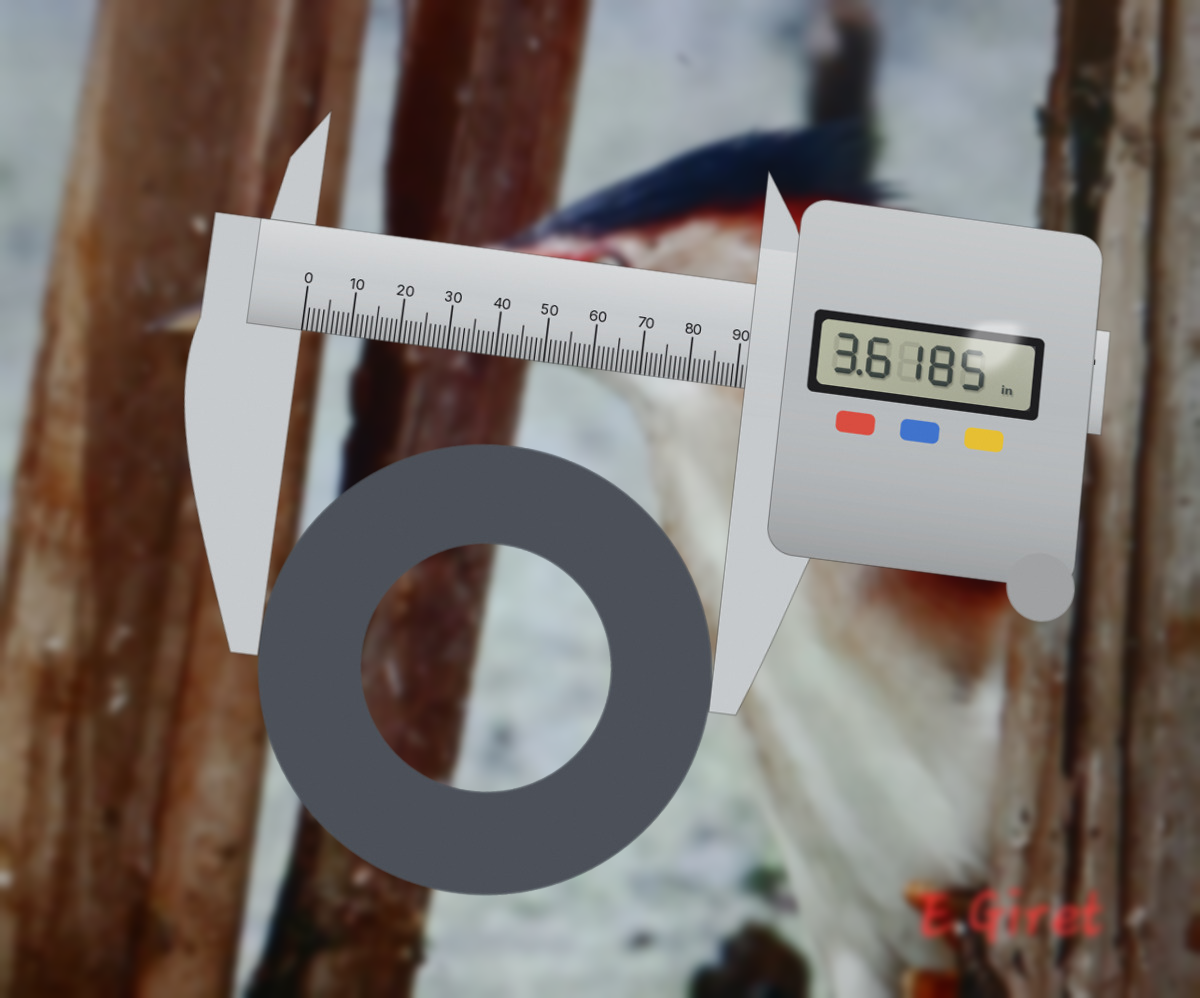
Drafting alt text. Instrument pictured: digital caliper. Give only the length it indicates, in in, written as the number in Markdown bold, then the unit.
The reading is **3.6185** in
